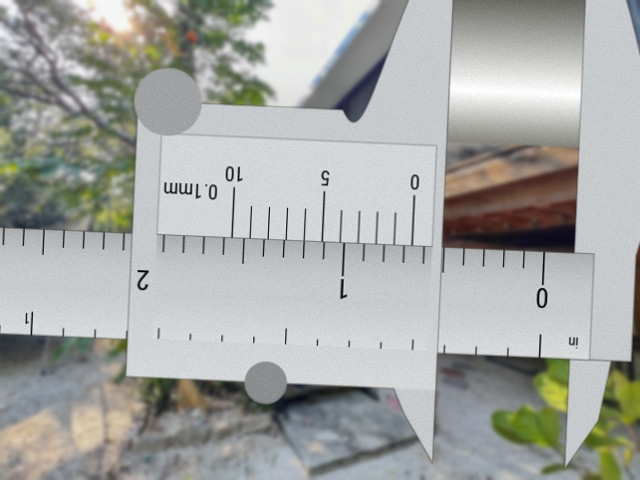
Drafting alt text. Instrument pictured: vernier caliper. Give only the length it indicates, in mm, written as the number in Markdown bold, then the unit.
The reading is **6.6** mm
